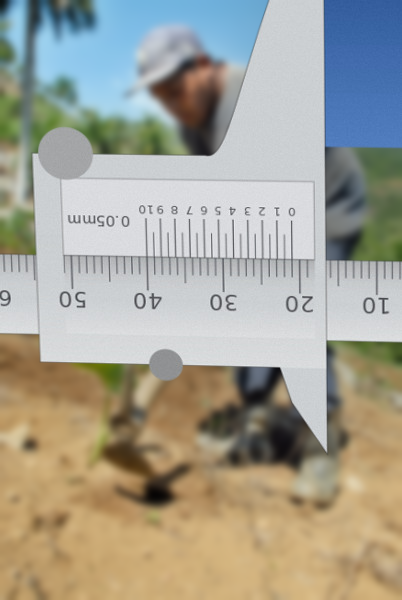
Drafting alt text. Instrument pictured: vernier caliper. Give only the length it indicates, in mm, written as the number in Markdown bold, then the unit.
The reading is **21.0** mm
